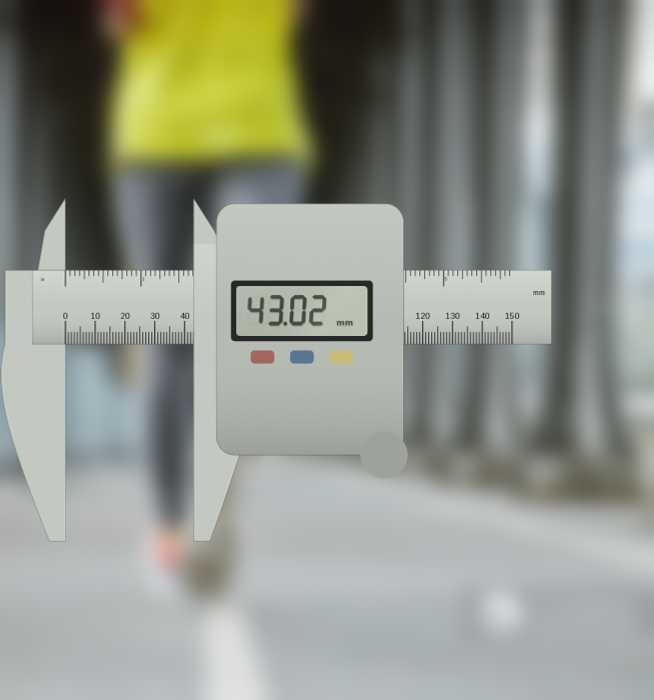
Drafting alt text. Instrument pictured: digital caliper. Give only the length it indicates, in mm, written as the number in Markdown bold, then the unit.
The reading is **43.02** mm
